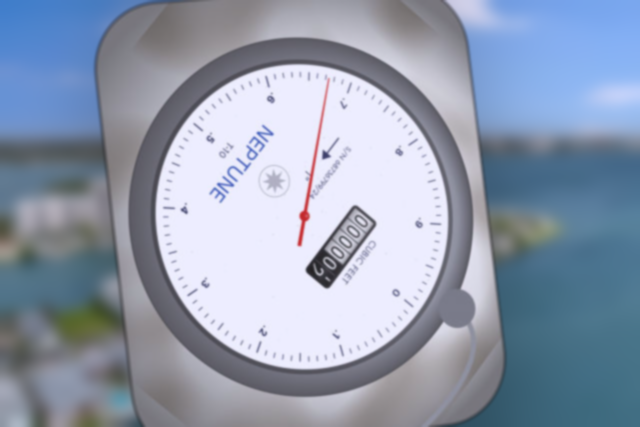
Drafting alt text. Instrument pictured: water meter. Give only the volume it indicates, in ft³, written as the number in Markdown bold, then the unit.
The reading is **1.67** ft³
